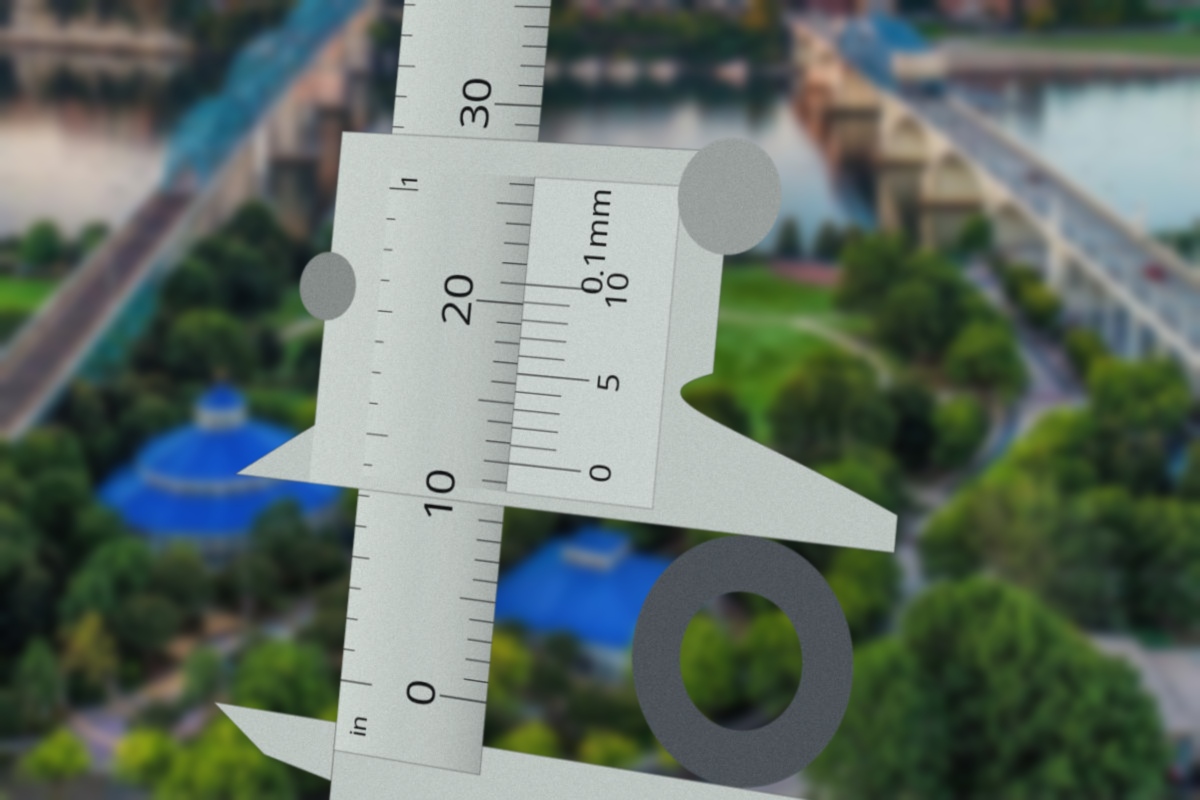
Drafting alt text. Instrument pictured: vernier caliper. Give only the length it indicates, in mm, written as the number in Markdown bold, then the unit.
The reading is **12.0** mm
